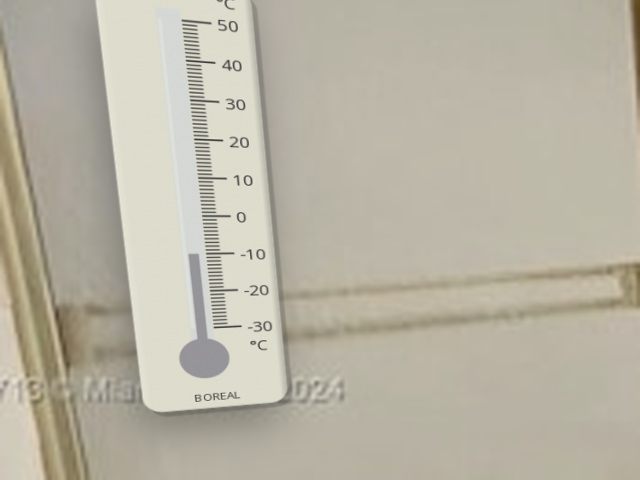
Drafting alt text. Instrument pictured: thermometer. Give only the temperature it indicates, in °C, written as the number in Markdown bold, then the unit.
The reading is **-10** °C
